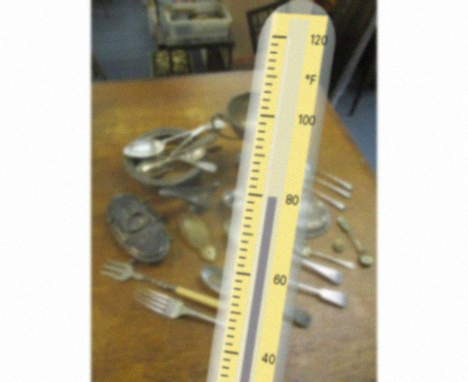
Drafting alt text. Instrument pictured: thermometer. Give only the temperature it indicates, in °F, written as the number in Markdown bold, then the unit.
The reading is **80** °F
